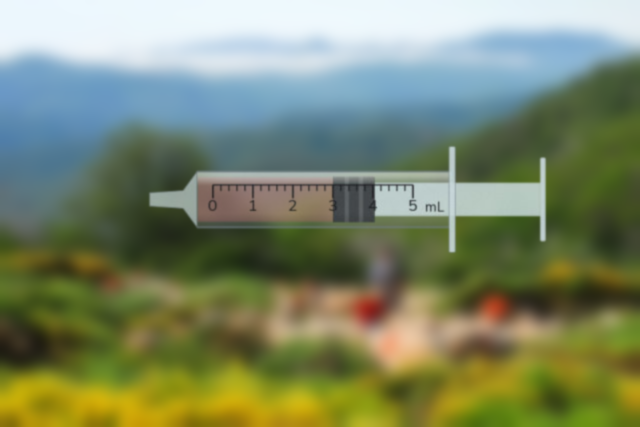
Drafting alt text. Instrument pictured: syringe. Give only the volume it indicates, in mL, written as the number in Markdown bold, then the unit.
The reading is **3** mL
